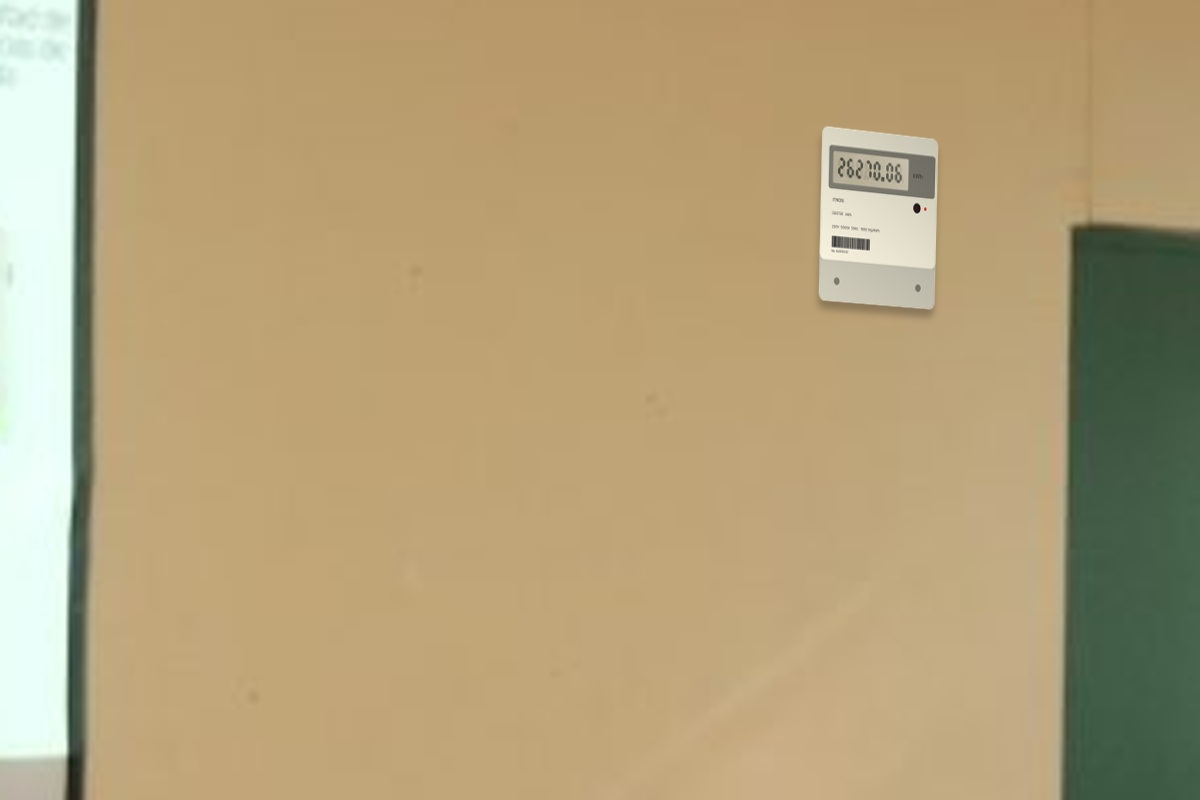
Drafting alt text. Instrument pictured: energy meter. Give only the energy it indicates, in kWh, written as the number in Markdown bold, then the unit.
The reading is **26270.06** kWh
